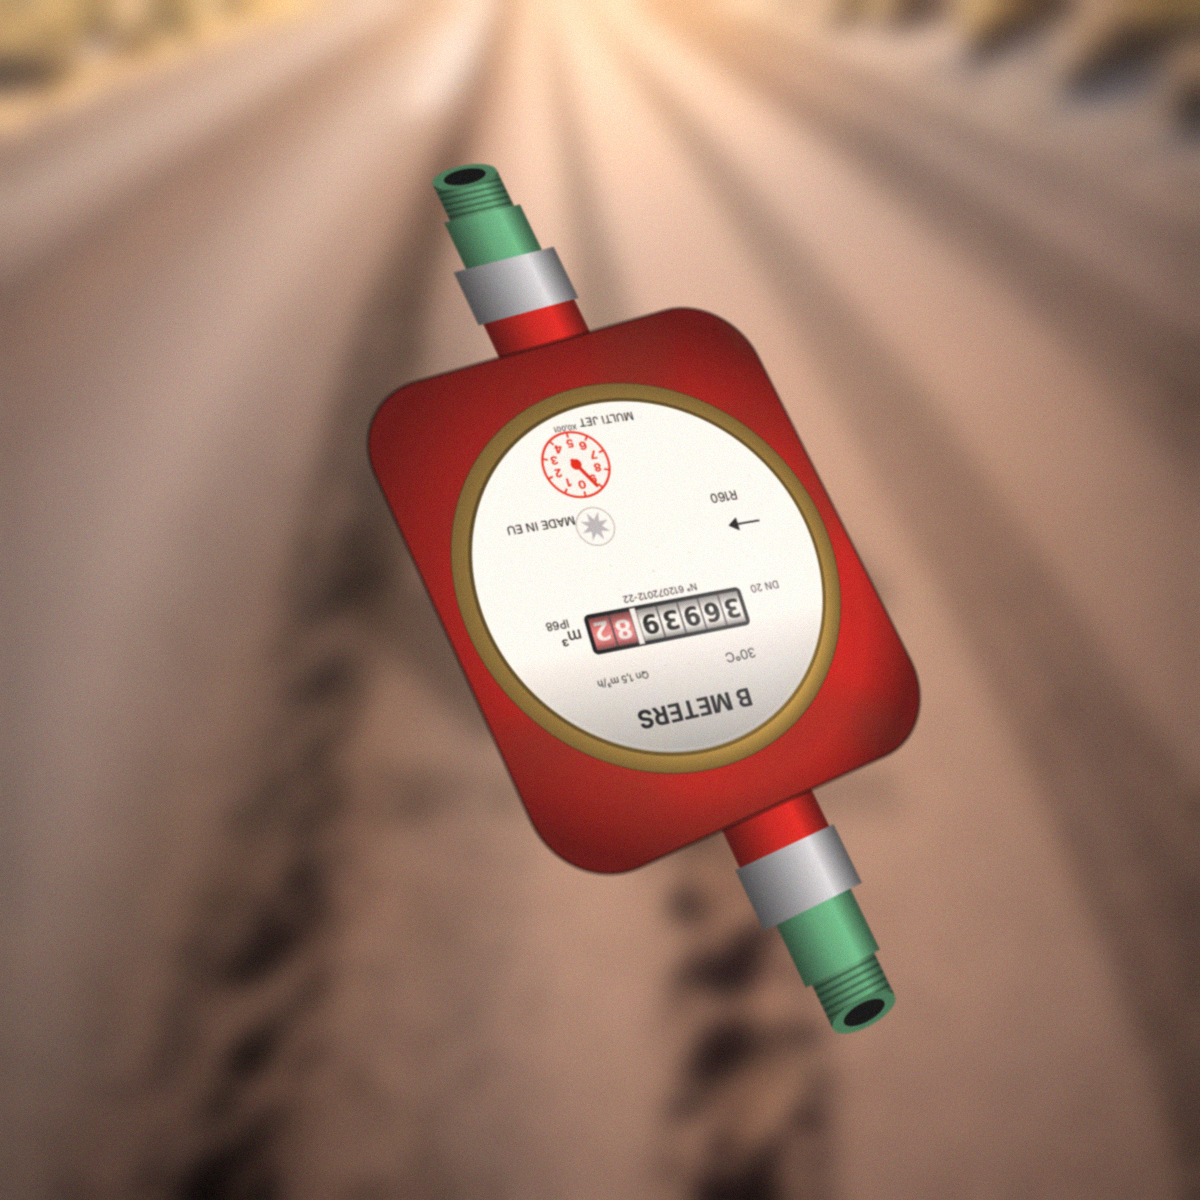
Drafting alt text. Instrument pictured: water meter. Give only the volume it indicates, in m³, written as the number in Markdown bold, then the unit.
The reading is **36939.819** m³
